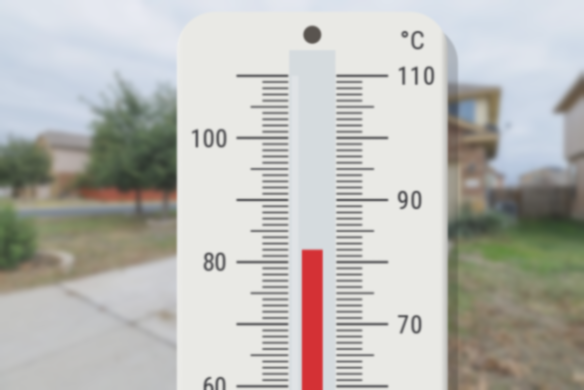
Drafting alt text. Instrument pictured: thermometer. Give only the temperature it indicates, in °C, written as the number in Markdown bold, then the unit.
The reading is **82** °C
